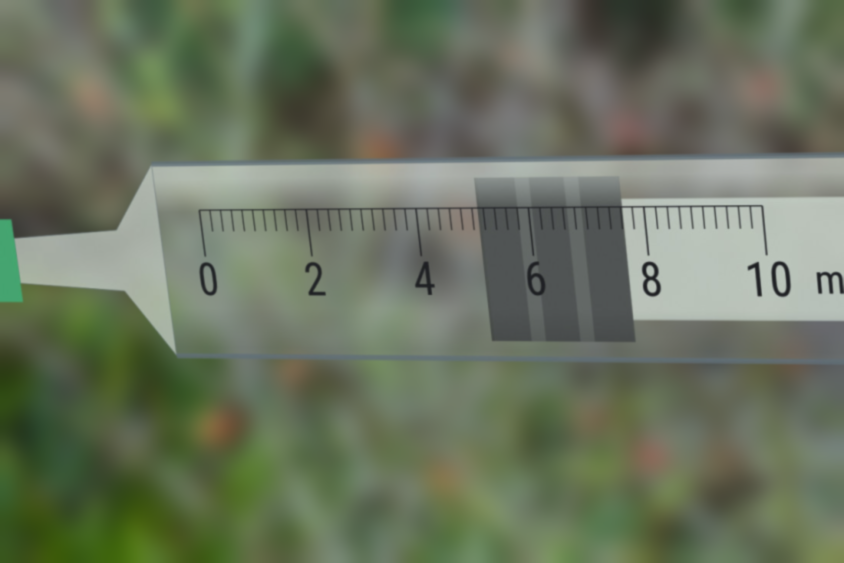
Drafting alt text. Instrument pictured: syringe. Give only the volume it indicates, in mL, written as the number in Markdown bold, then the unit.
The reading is **5.1** mL
